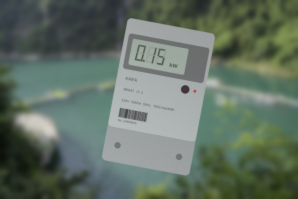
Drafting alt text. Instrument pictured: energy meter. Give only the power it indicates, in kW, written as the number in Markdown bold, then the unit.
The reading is **0.15** kW
